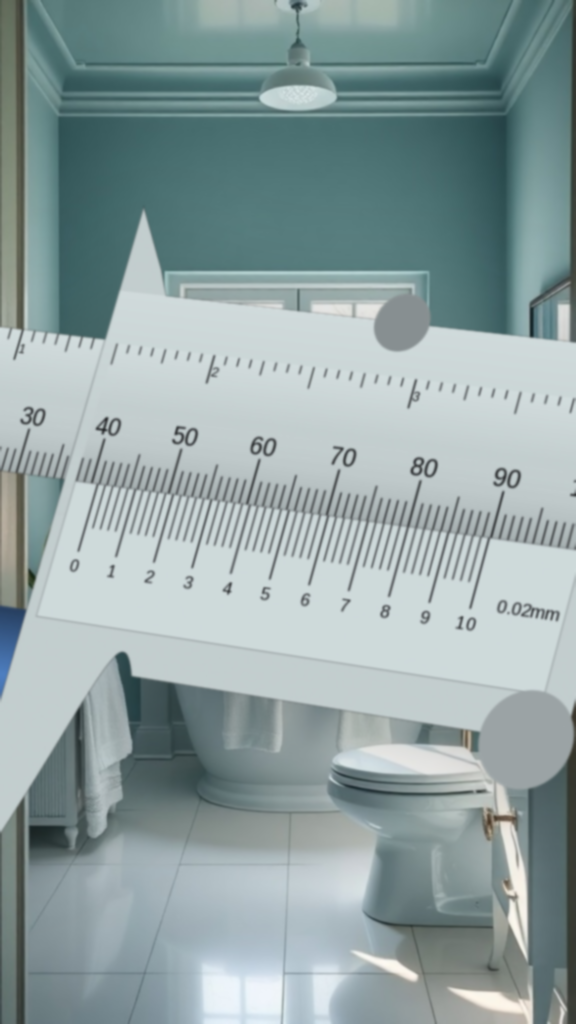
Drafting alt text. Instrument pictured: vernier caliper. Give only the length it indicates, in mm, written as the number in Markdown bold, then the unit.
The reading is **40.8** mm
